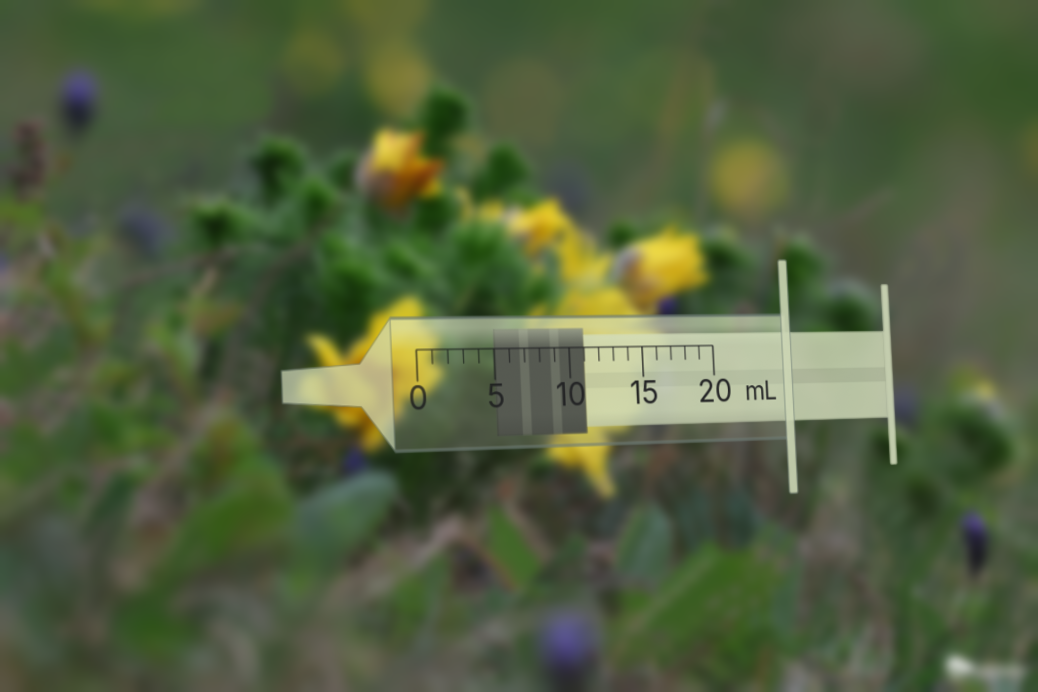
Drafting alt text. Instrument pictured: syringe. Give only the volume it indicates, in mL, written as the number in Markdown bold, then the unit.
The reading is **5** mL
